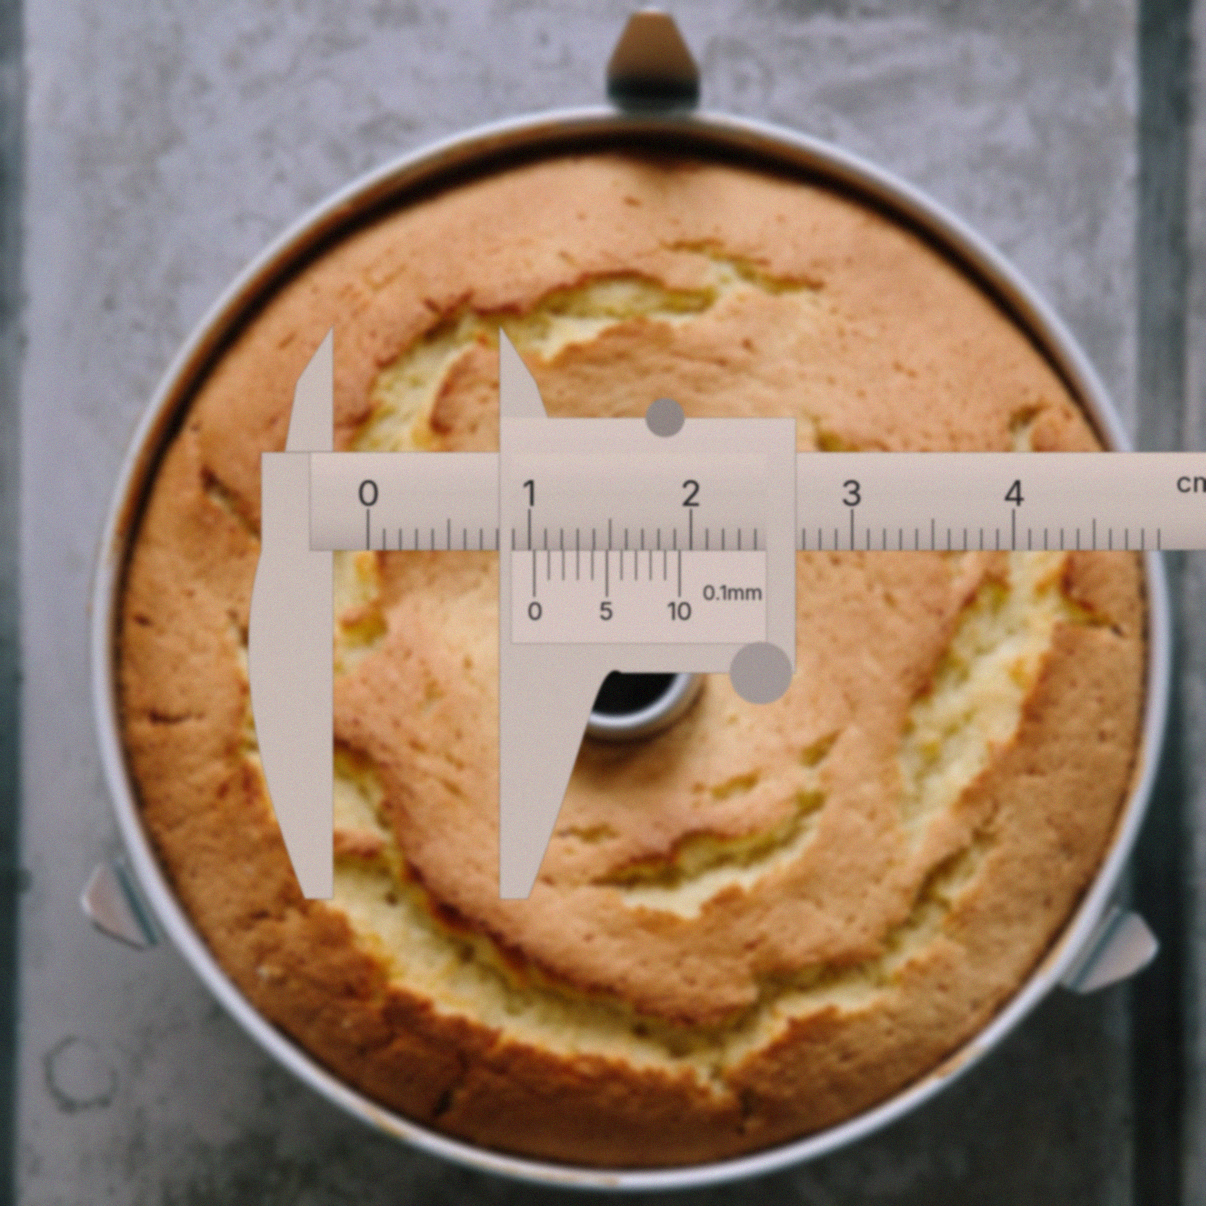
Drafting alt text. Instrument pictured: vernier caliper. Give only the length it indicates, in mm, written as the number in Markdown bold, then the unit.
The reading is **10.3** mm
